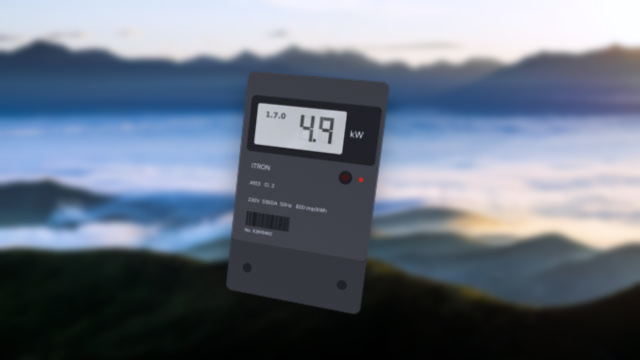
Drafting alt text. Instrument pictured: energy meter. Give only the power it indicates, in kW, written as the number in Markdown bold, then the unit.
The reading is **4.9** kW
